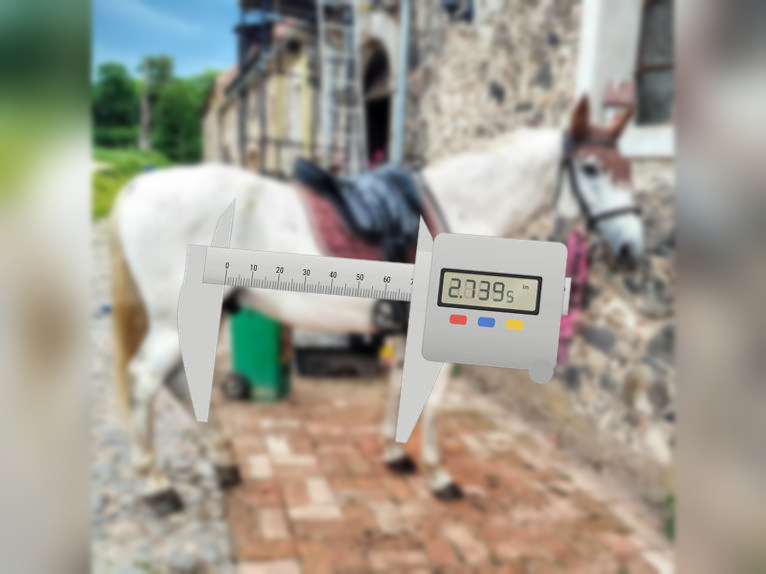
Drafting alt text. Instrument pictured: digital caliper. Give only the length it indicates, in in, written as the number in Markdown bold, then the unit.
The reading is **2.7395** in
